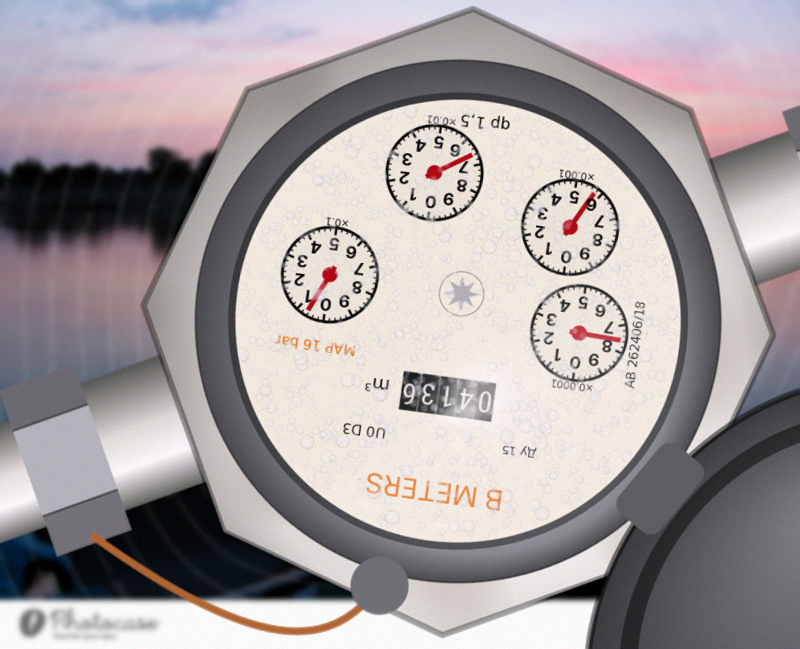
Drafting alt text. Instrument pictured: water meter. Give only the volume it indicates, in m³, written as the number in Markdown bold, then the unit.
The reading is **4136.0657** m³
